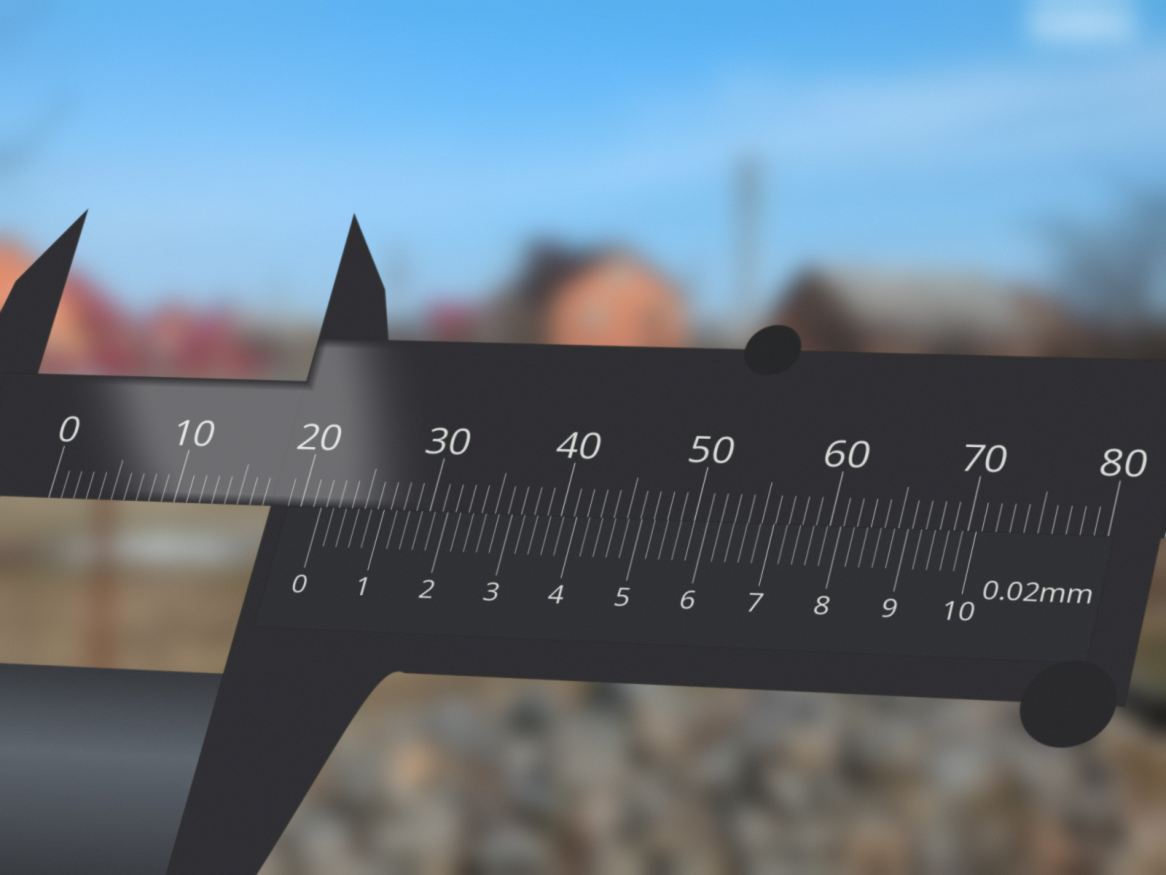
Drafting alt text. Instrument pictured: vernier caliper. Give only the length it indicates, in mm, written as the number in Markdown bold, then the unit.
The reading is **21.6** mm
